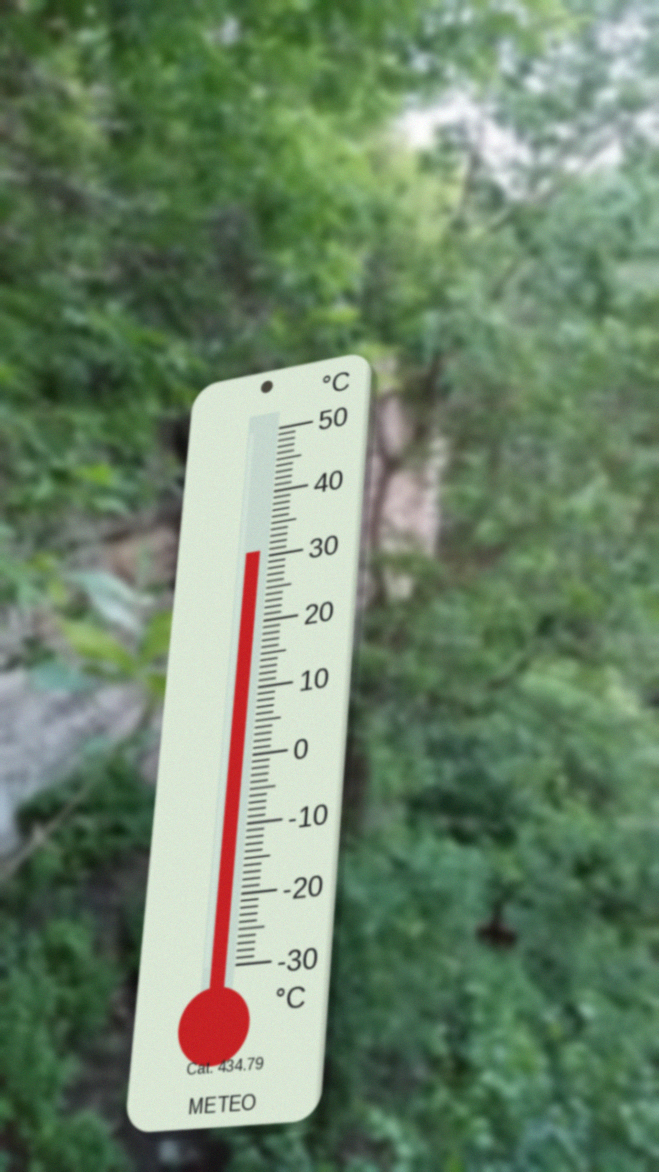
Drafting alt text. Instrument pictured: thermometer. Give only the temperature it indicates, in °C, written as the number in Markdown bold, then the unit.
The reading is **31** °C
